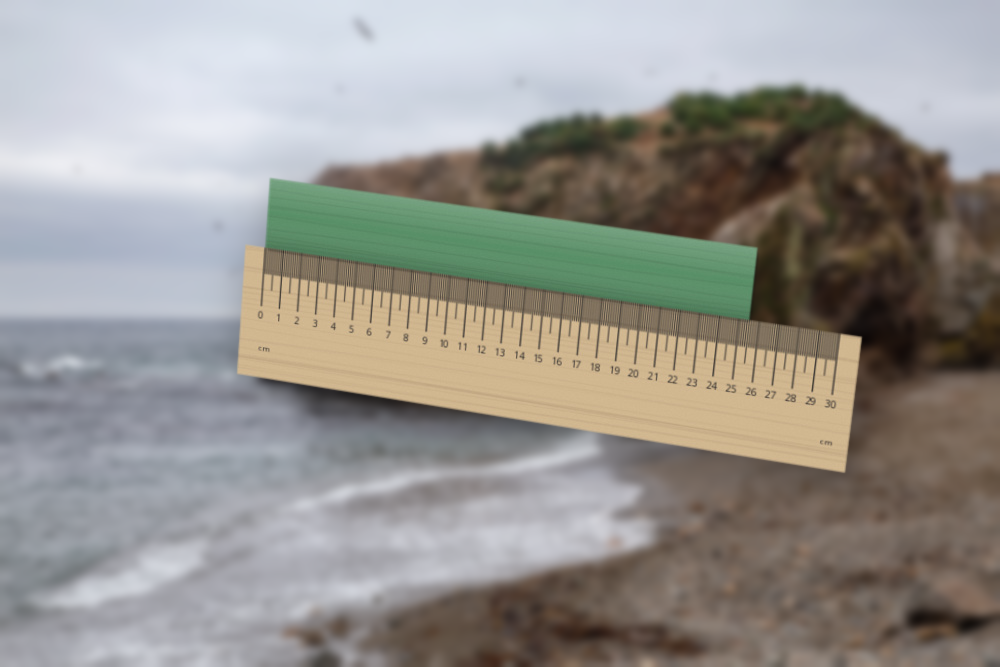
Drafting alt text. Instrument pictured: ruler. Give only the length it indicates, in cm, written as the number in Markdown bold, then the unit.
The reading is **25.5** cm
